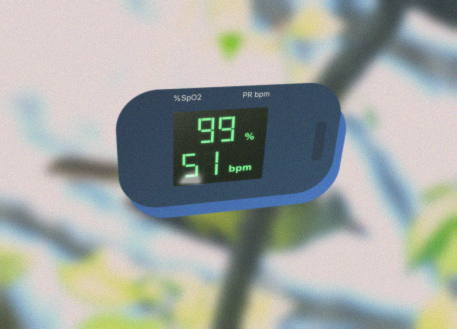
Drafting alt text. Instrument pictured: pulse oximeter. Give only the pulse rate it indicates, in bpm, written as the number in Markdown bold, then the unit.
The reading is **51** bpm
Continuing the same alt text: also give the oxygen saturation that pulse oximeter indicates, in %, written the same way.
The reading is **99** %
